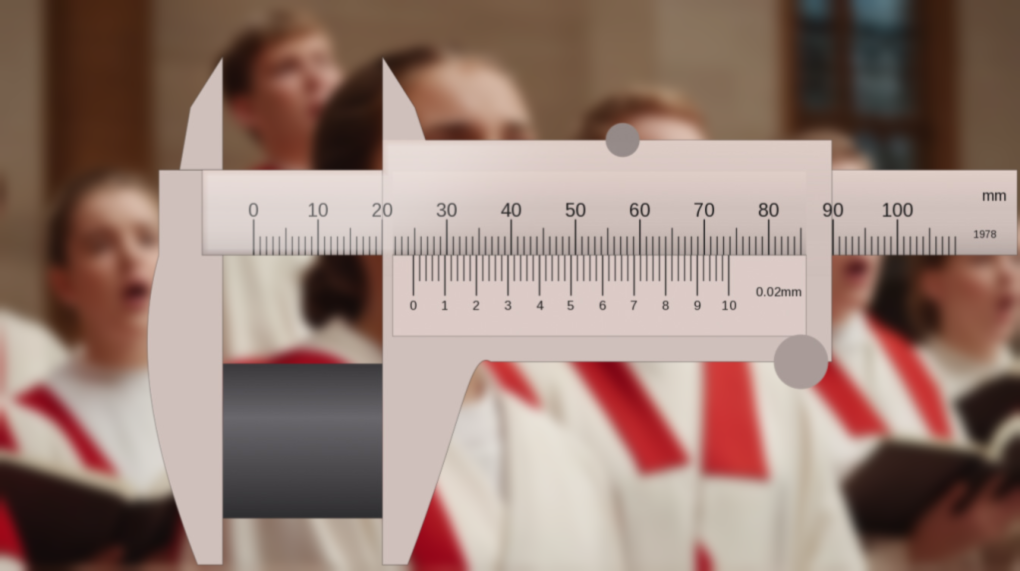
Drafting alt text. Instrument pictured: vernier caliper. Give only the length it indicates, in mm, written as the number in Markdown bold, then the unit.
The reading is **24.8** mm
